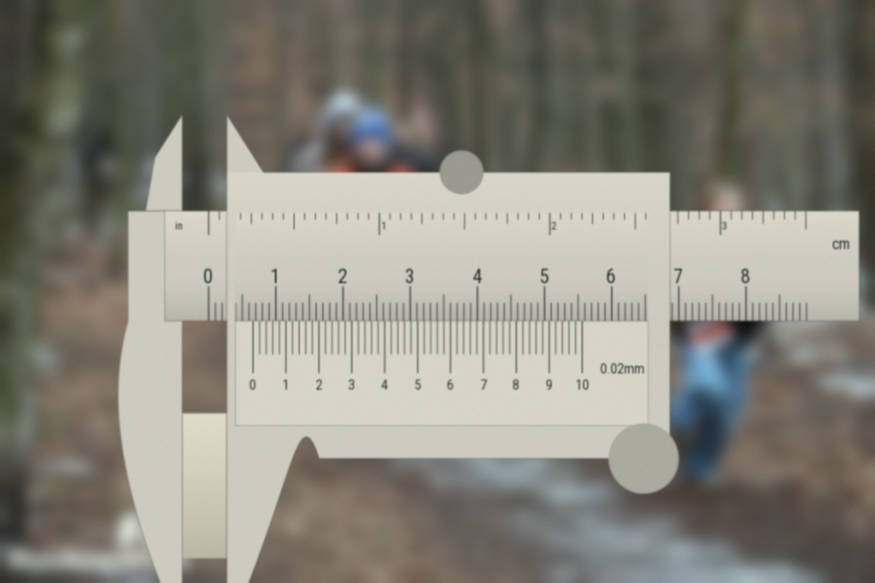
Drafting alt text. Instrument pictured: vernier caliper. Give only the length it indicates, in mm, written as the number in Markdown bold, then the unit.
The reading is **6.6** mm
